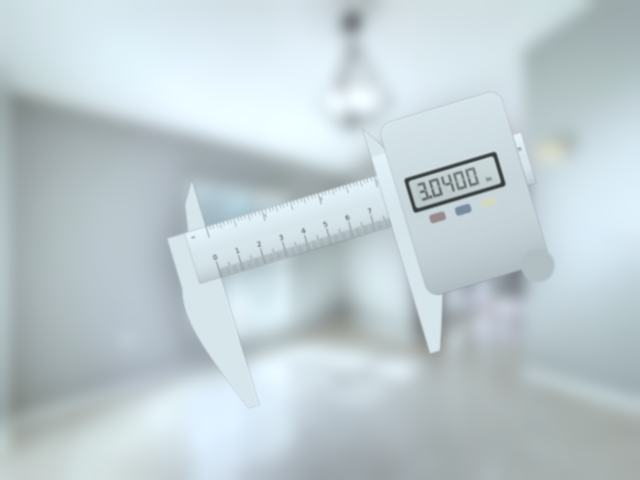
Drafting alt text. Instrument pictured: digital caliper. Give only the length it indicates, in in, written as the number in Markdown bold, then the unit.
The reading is **3.0400** in
